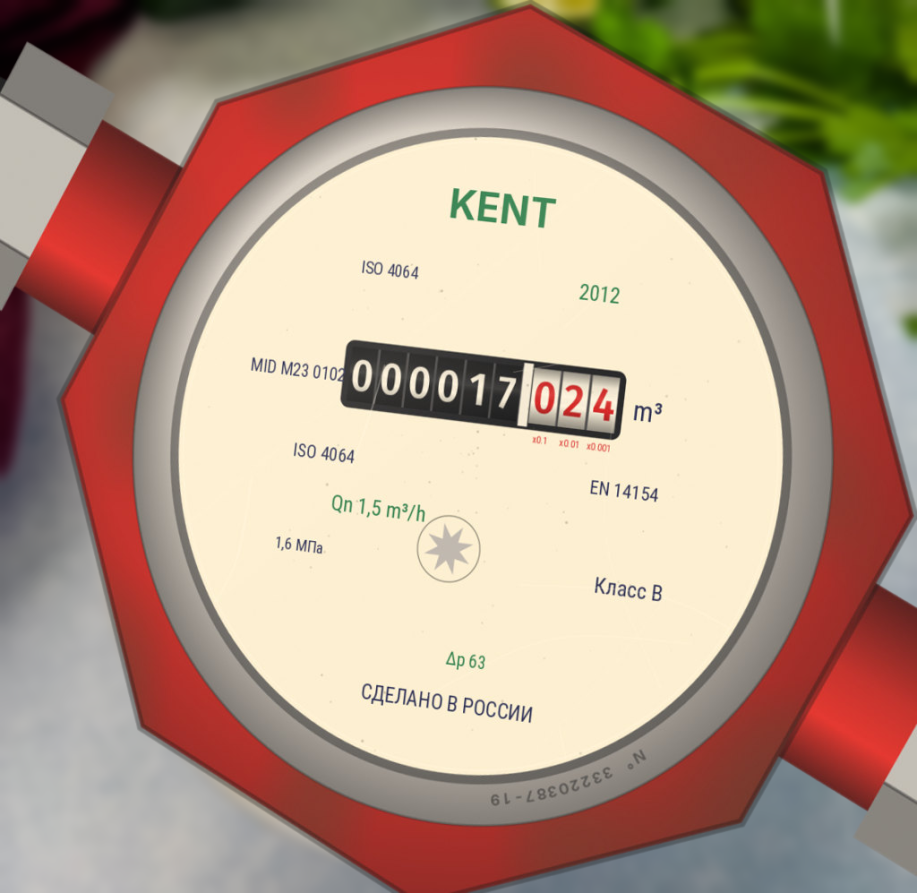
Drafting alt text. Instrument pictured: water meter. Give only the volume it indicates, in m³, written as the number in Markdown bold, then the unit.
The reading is **17.024** m³
